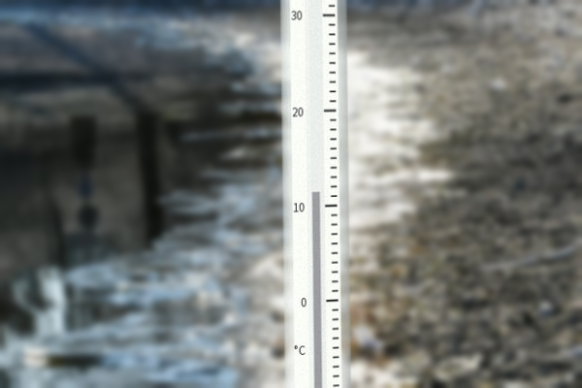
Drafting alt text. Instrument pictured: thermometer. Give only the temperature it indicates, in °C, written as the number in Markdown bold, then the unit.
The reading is **11.5** °C
